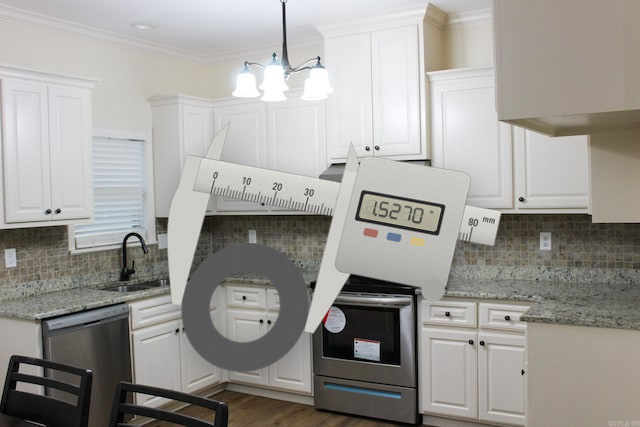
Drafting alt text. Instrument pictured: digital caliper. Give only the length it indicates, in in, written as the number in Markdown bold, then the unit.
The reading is **1.5270** in
